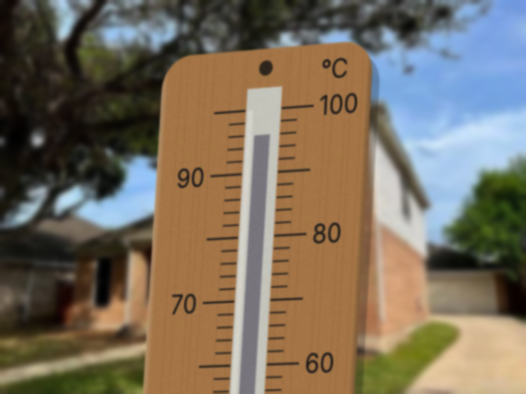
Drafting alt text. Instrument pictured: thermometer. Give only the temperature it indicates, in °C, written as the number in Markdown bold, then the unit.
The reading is **96** °C
